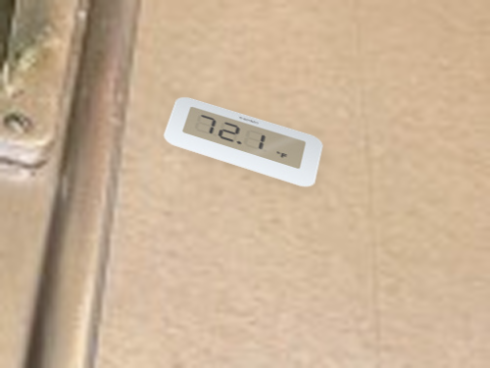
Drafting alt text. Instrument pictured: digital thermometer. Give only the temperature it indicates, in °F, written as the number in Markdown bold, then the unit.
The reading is **72.1** °F
